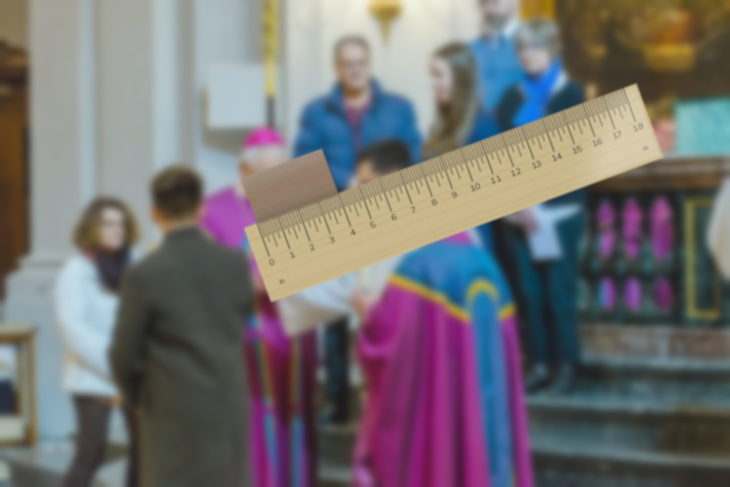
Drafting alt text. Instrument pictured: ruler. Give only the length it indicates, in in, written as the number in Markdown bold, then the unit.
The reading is **4** in
